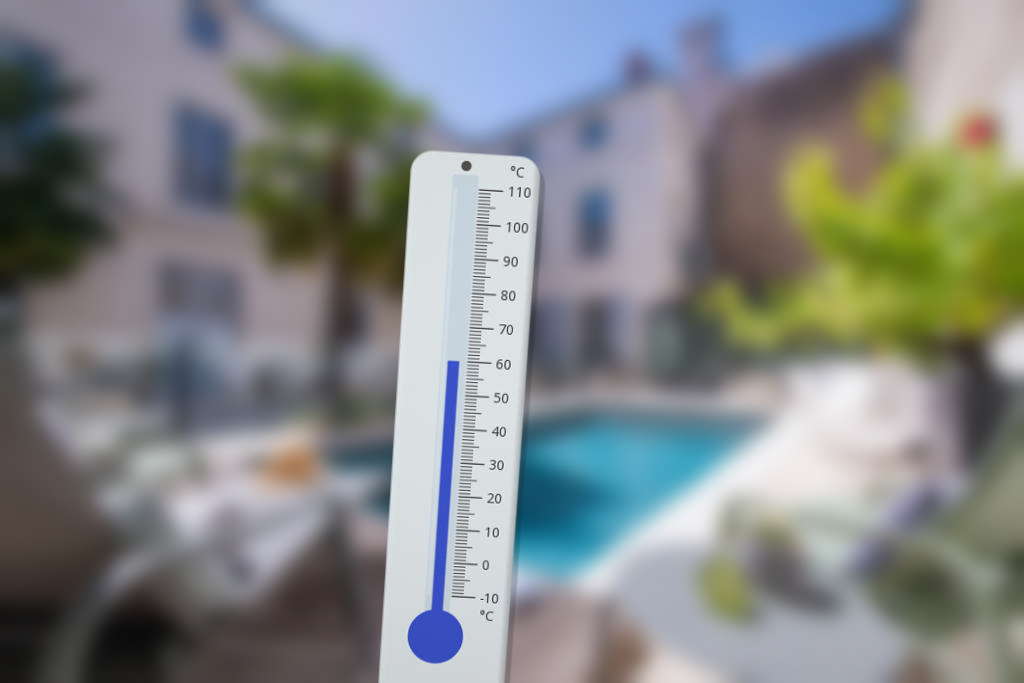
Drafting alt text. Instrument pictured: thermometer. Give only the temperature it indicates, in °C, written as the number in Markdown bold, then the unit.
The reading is **60** °C
